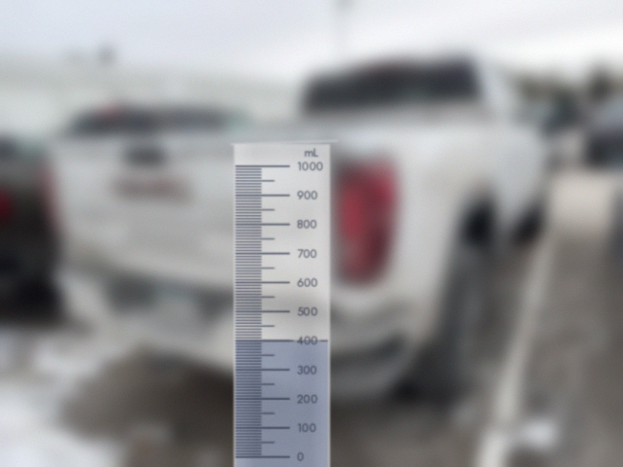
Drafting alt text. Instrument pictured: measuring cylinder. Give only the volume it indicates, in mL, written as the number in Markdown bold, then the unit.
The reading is **400** mL
